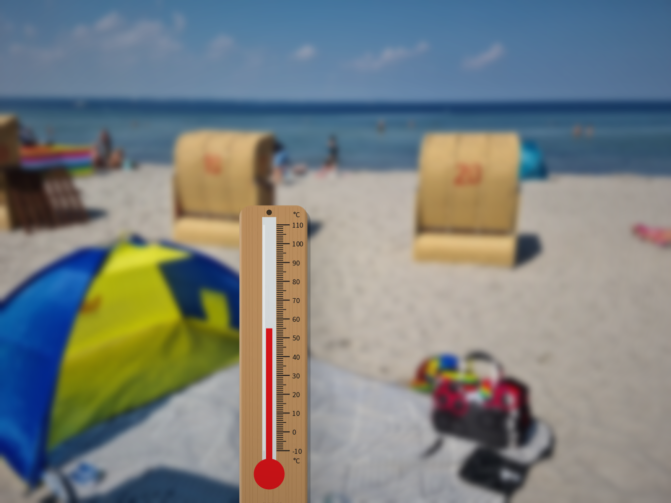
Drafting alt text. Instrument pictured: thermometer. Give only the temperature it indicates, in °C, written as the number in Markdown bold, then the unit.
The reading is **55** °C
